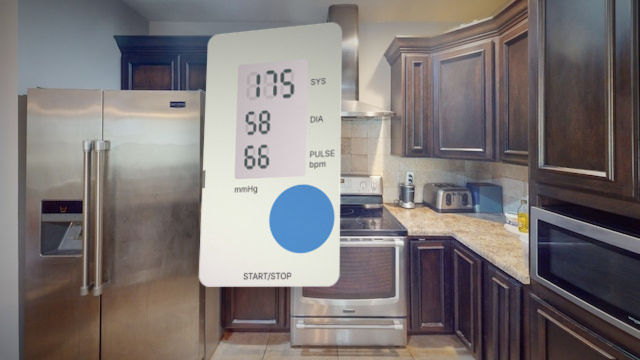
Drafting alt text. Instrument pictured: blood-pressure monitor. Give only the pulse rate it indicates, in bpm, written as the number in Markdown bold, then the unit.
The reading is **66** bpm
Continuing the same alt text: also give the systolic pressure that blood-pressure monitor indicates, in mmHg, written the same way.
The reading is **175** mmHg
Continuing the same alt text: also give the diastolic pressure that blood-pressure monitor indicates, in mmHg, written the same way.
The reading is **58** mmHg
